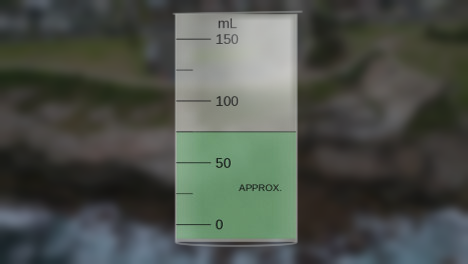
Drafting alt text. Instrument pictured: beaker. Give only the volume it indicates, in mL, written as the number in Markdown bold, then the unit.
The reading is **75** mL
